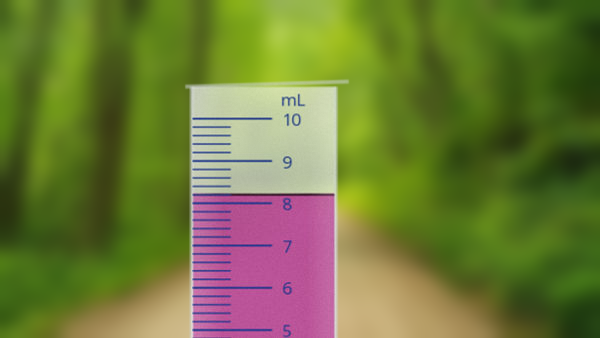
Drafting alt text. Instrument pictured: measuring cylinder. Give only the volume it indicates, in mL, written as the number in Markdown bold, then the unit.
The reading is **8.2** mL
